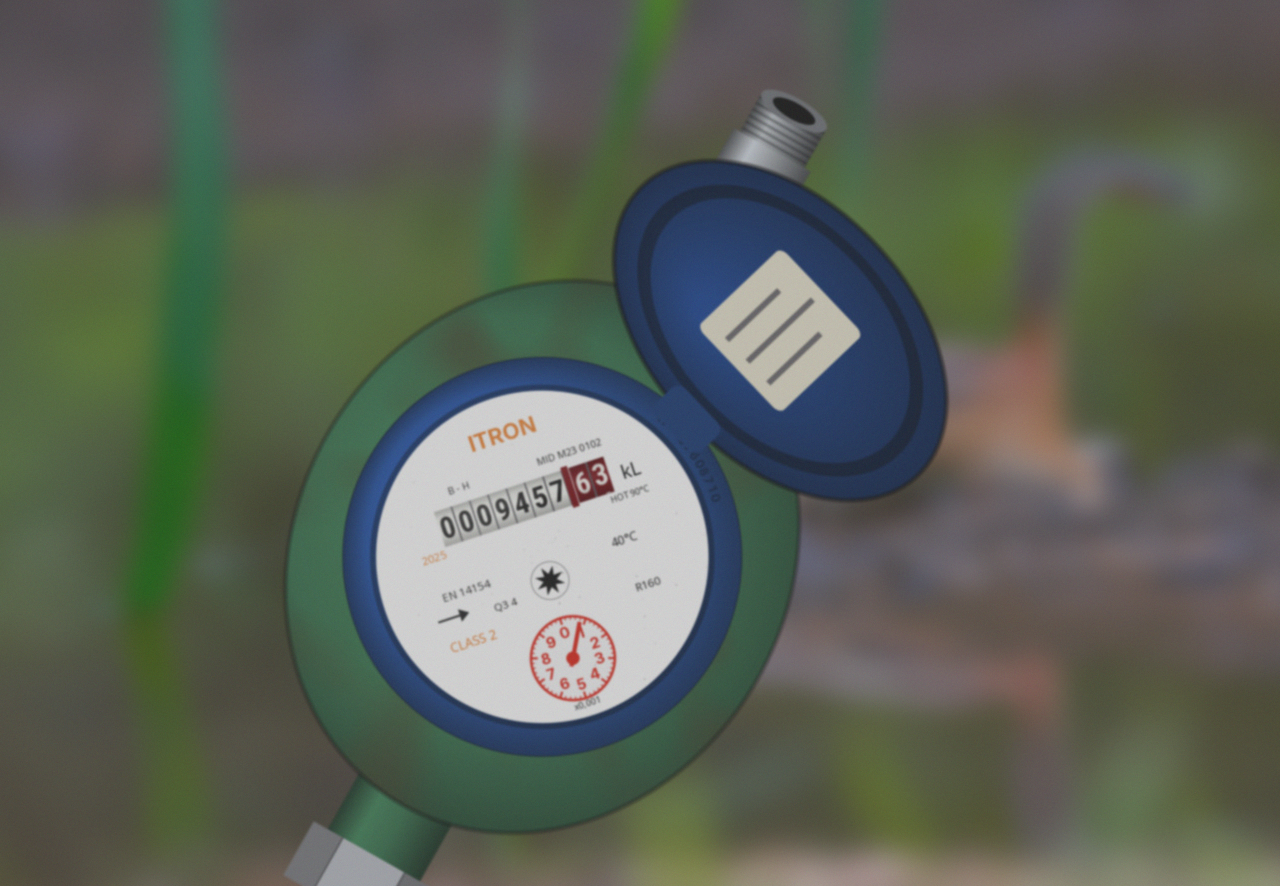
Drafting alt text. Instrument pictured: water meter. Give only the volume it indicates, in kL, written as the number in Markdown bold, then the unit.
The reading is **9457.630** kL
